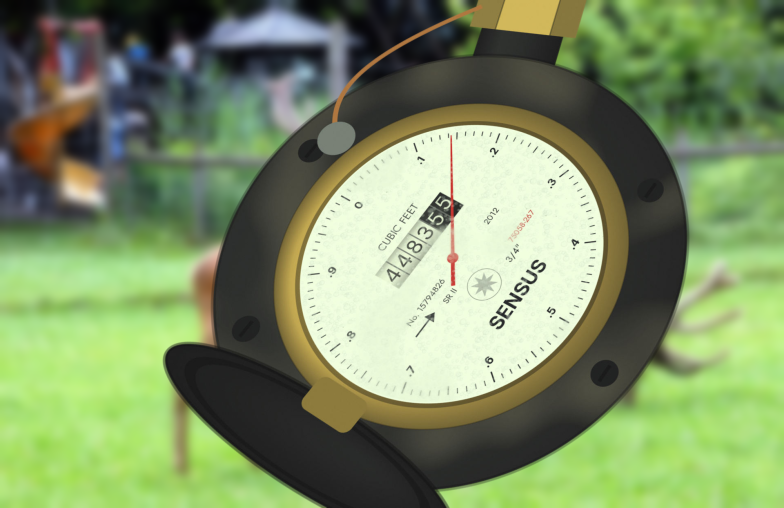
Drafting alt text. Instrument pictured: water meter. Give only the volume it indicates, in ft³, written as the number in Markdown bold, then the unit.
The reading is **448355.14** ft³
